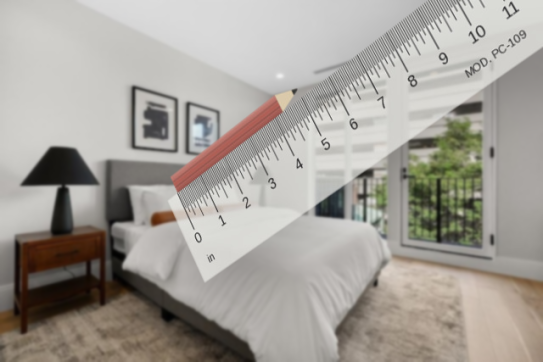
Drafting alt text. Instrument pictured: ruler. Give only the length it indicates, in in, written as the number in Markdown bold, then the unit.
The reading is **5** in
